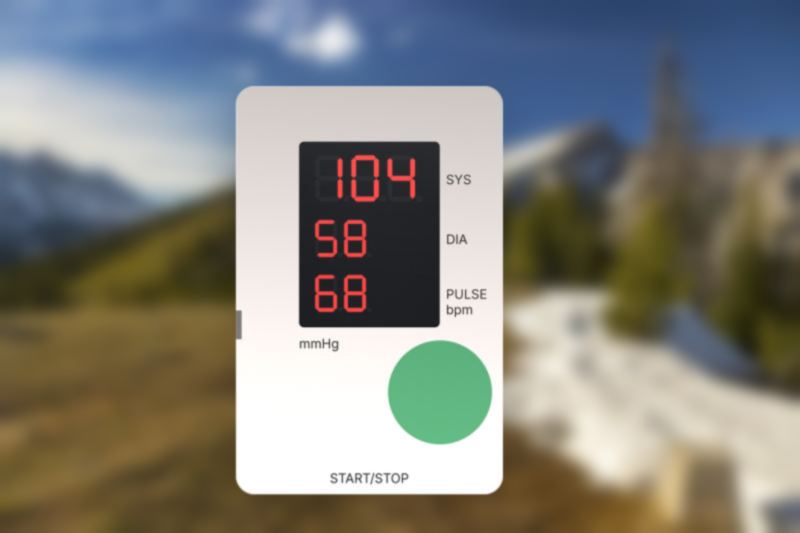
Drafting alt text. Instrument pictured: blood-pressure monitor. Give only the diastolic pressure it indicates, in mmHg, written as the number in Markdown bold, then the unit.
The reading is **58** mmHg
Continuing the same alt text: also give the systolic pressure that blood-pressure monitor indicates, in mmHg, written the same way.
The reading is **104** mmHg
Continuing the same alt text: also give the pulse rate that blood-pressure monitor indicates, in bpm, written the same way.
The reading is **68** bpm
